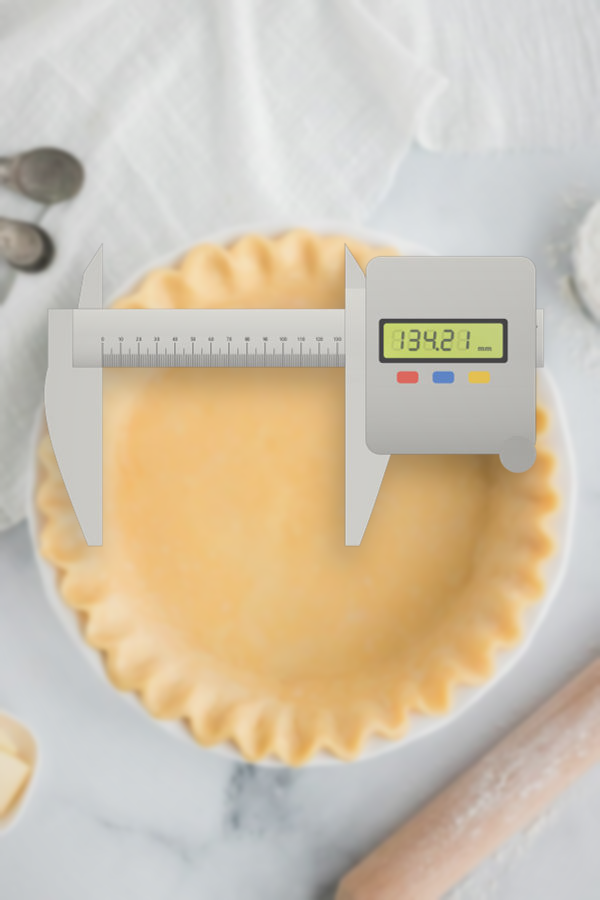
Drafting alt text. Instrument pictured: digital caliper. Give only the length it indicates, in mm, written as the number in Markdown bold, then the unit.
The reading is **134.21** mm
